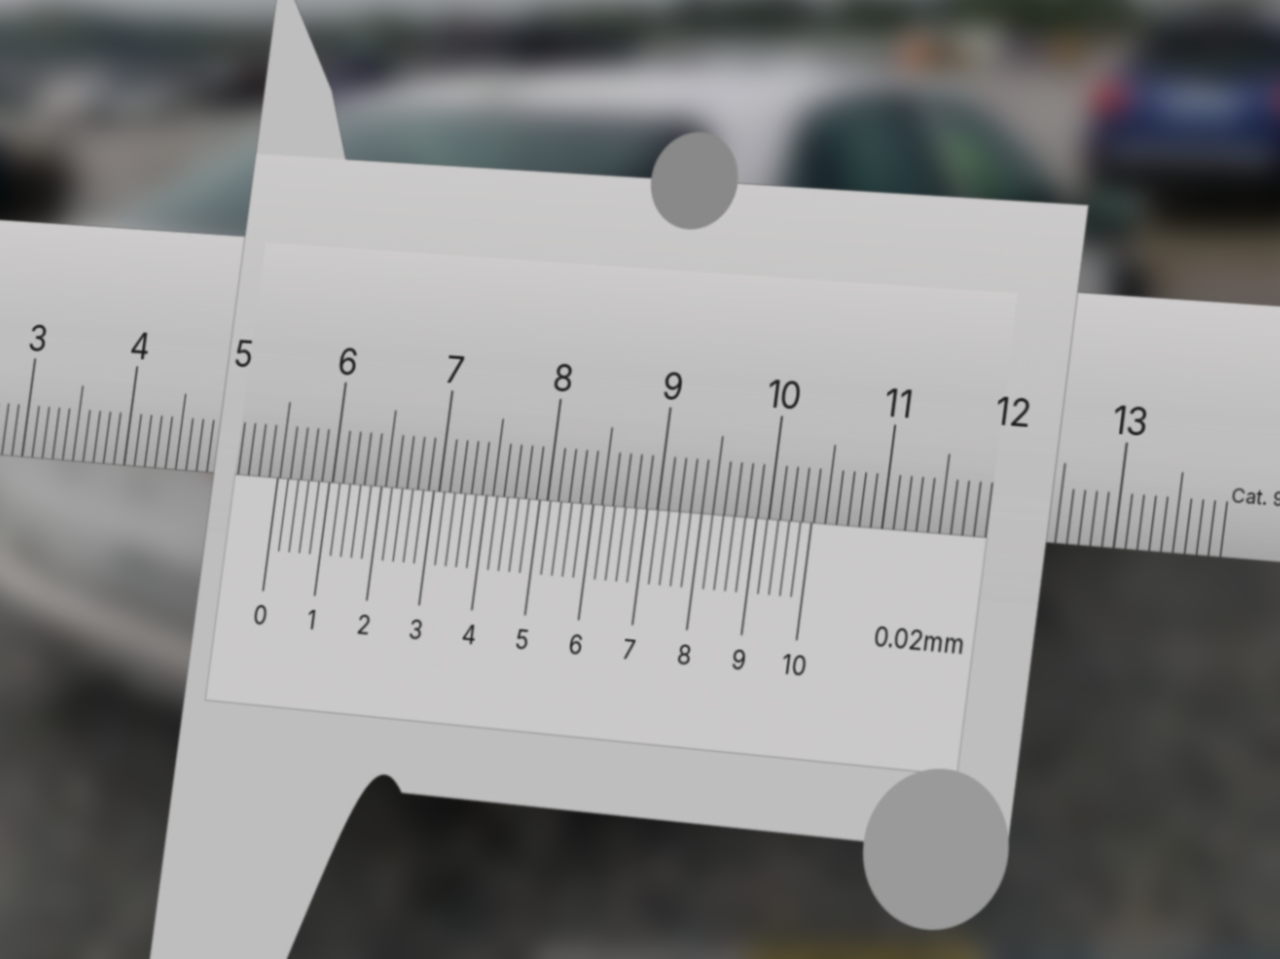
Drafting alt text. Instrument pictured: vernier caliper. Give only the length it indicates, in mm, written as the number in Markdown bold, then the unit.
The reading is **54.8** mm
